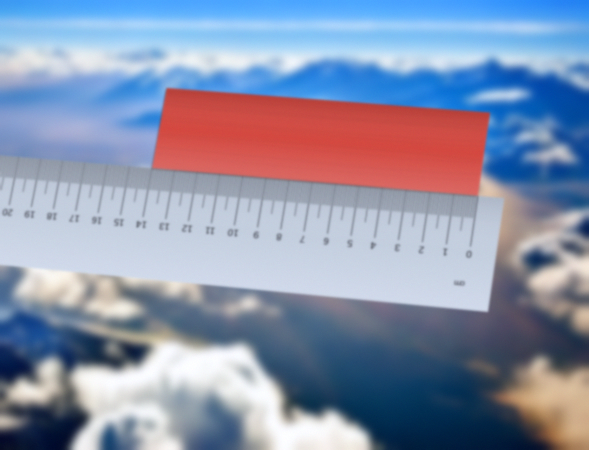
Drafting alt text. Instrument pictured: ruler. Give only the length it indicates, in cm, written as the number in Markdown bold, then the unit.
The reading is **14** cm
